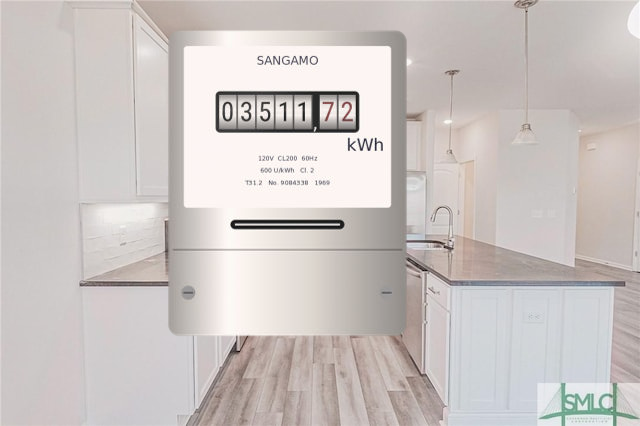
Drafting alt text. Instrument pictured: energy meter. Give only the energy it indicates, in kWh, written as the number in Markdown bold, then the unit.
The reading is **3511.72** kWh
